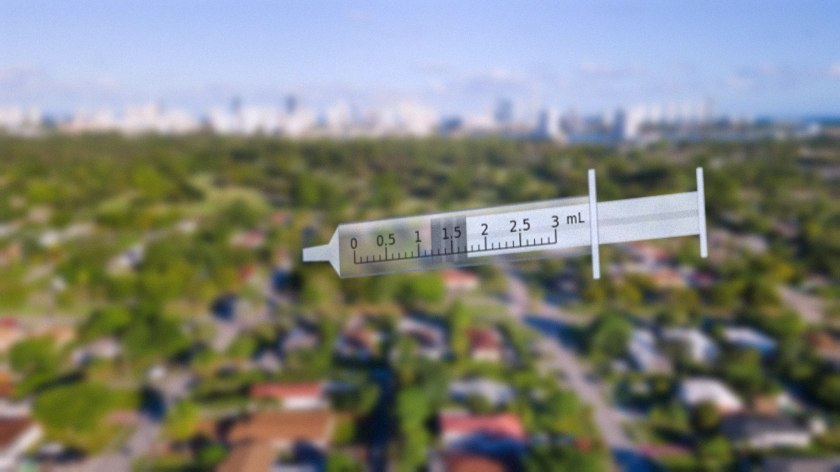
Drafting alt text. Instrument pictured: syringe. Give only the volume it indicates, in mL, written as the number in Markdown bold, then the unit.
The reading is **1.2** mL
